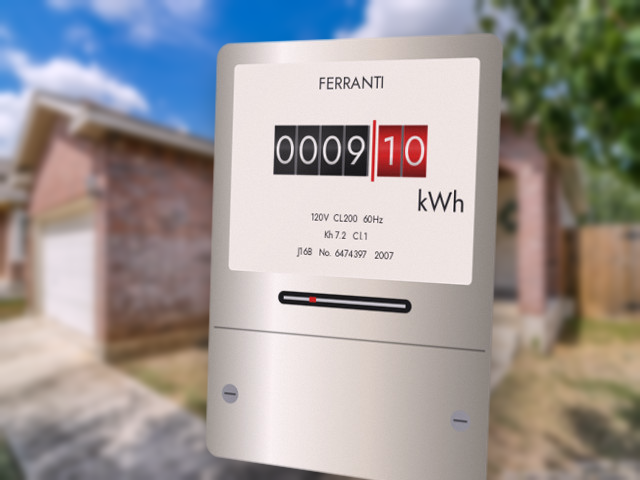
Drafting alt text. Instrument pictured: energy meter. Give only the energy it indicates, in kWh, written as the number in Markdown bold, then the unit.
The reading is **9.10** kWh
